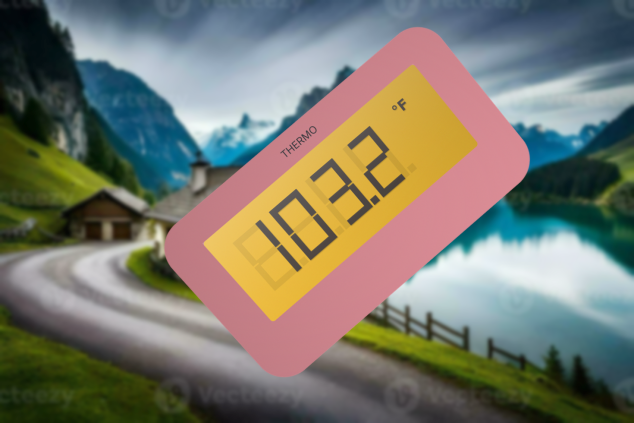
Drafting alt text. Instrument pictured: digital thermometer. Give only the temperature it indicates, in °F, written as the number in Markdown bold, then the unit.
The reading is **103.2** °F
